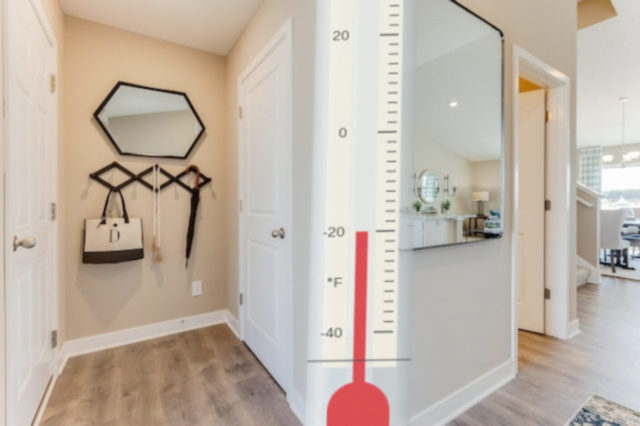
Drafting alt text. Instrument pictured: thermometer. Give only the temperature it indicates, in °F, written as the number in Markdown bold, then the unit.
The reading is **-20** °F
